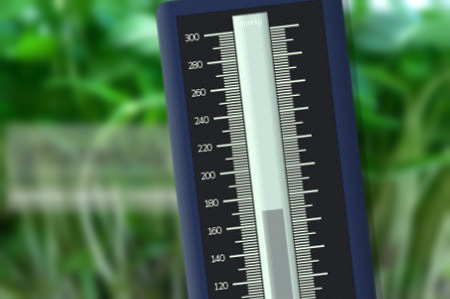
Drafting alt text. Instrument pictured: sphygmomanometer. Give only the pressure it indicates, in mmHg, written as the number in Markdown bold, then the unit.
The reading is **170** mmHg
